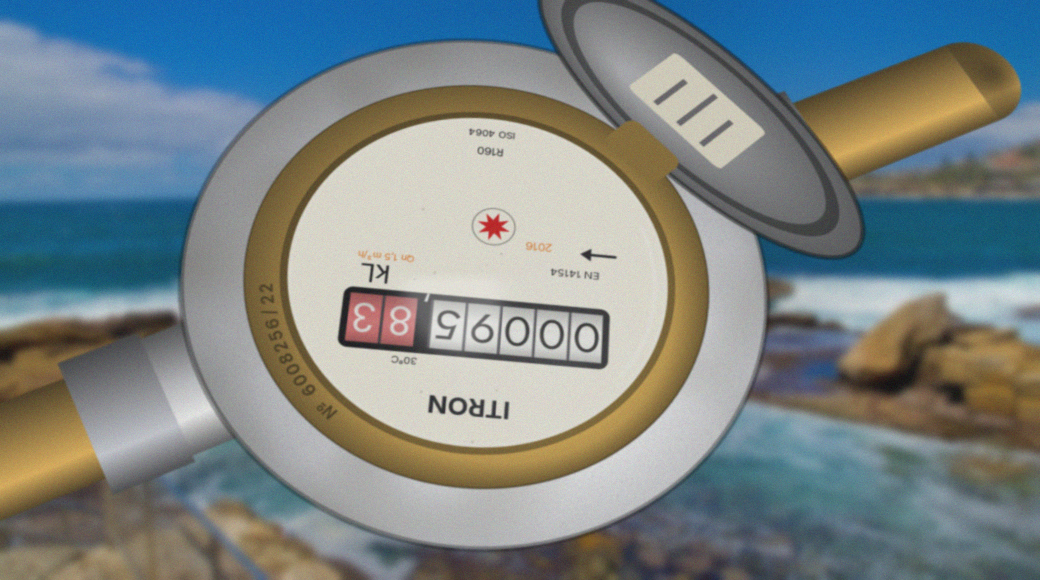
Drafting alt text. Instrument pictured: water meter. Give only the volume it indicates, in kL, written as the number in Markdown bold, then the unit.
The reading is **95.83** kL
